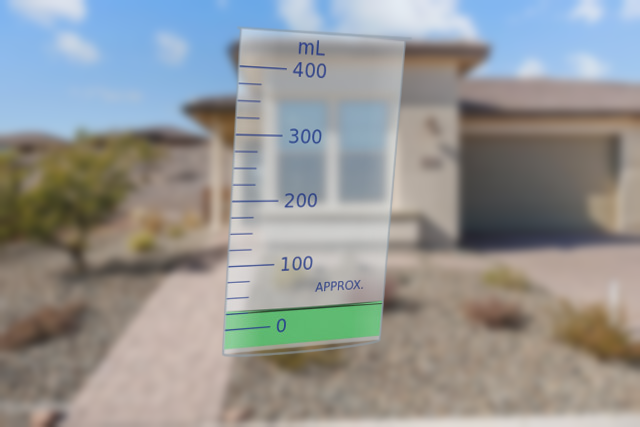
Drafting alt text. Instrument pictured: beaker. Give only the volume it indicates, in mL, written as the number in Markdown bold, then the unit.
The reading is **25** mL
